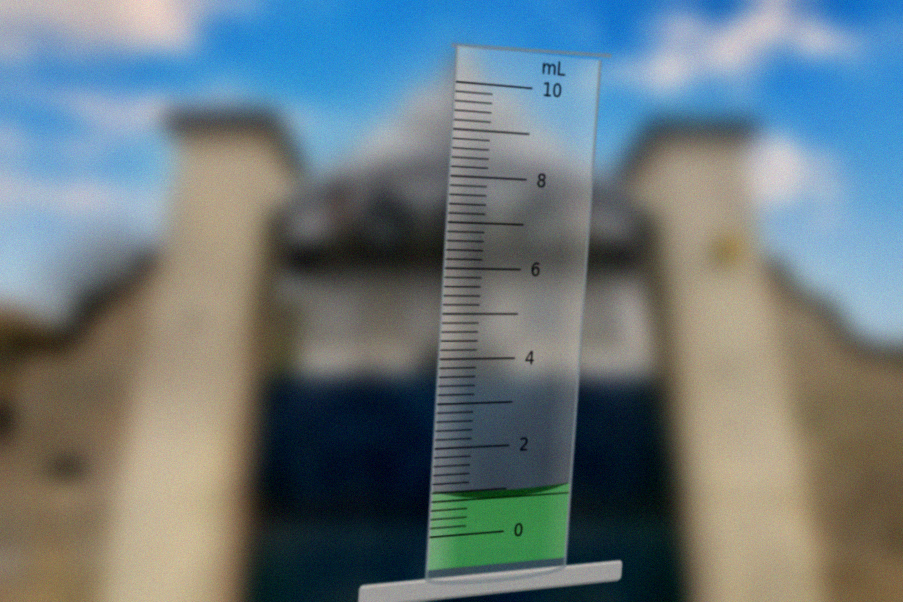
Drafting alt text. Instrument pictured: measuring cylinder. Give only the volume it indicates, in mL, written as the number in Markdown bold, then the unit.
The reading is **0.8** mL
